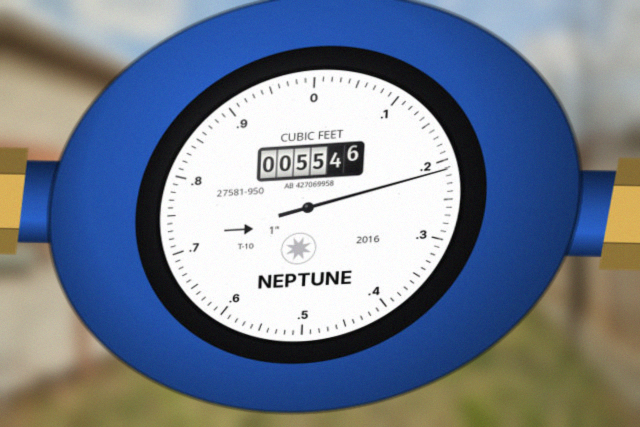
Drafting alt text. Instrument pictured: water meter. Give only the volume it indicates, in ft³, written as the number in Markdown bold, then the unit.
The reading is **5546.21** ft³
